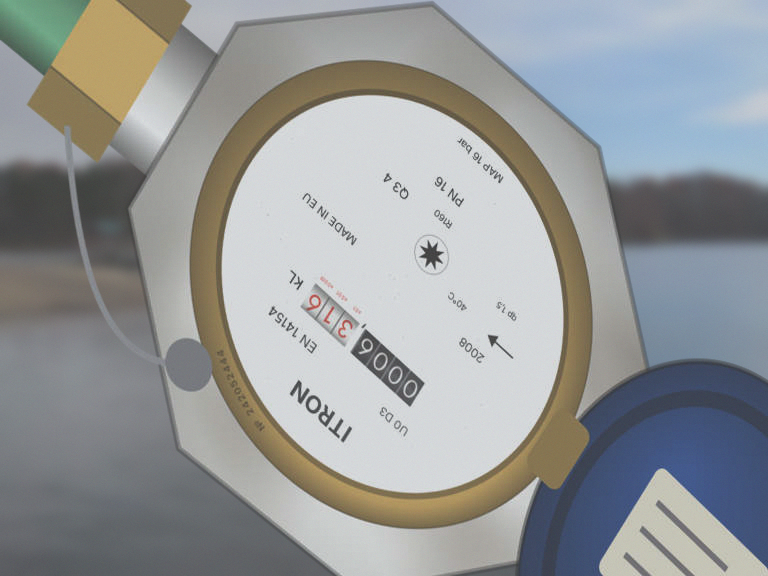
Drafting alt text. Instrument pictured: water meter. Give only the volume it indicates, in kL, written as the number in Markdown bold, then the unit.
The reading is **6.316** kL
